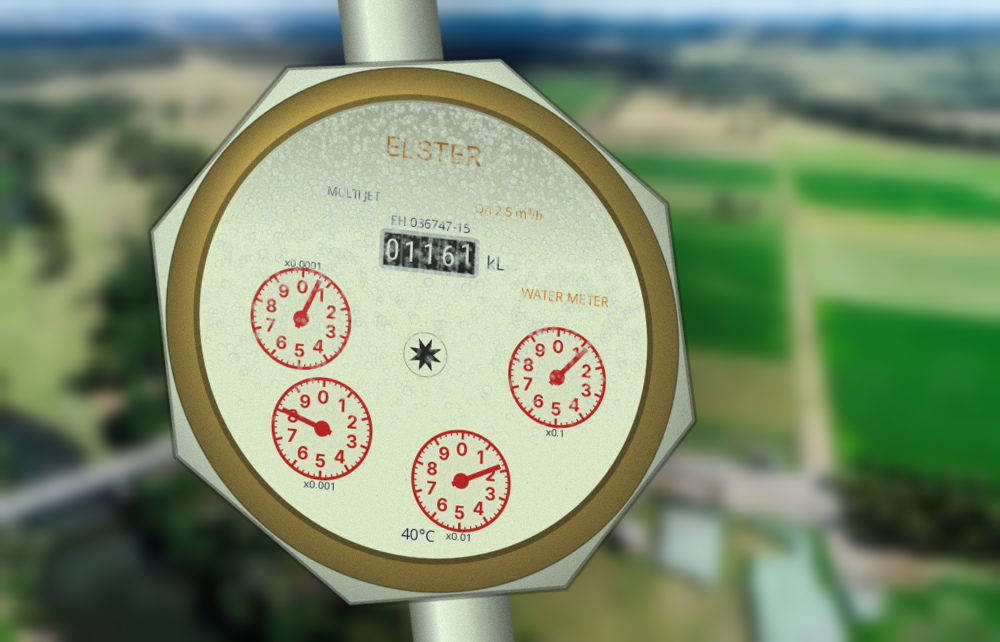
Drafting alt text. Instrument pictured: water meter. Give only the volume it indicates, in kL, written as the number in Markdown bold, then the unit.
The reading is **1161.1180** kL
